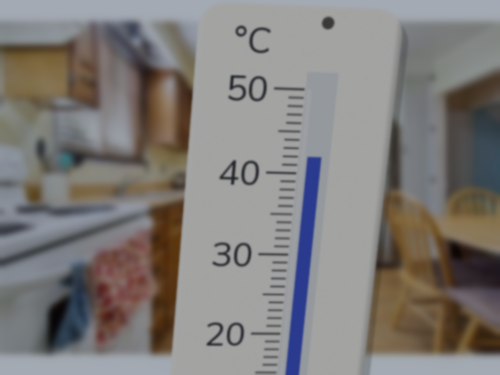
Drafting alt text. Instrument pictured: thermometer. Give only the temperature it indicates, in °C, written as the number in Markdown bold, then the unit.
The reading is **42** °C
